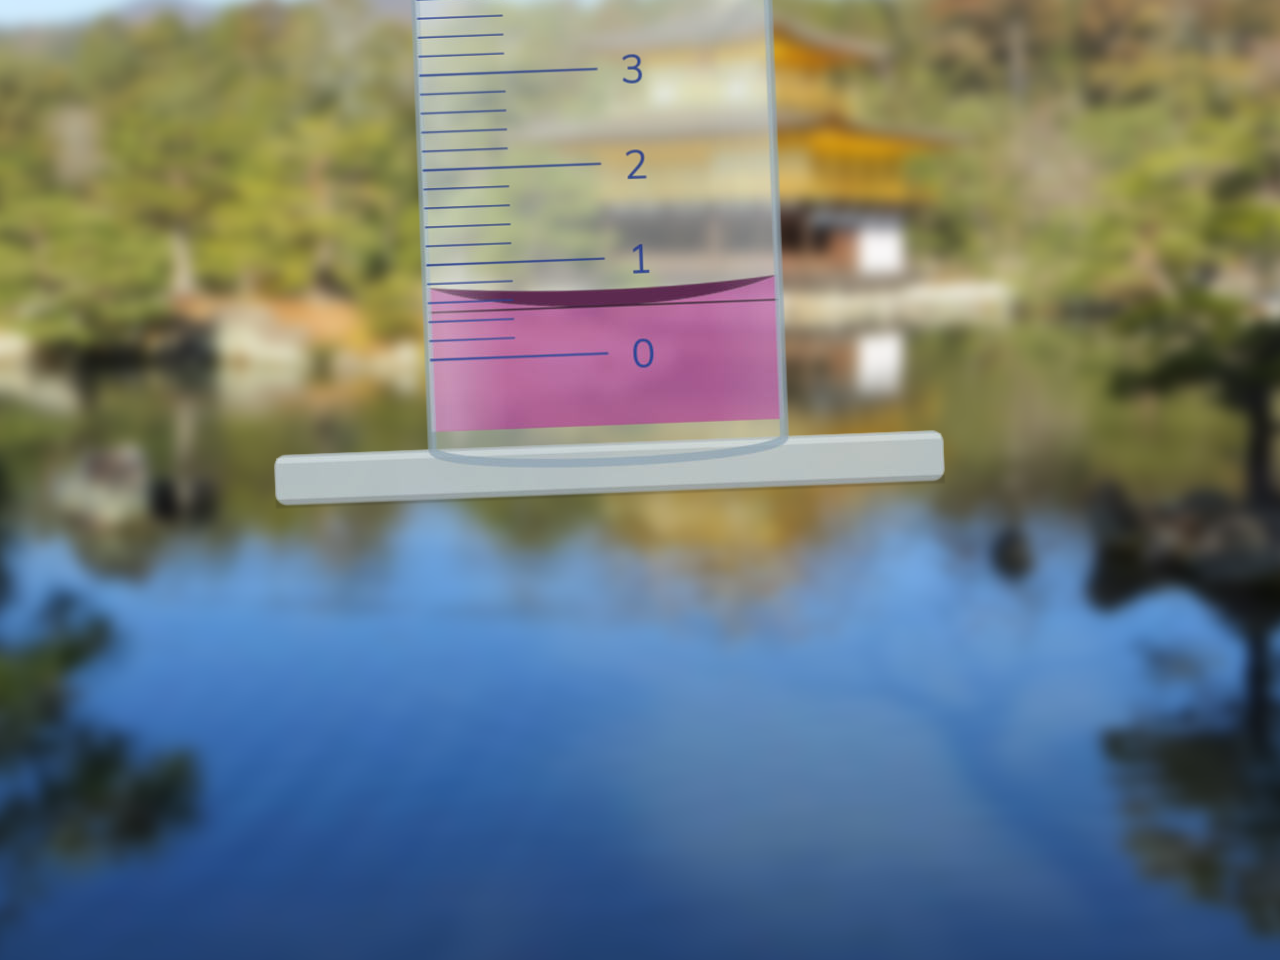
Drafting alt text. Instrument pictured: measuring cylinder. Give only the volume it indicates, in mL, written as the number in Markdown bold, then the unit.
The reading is **0.5** mL
